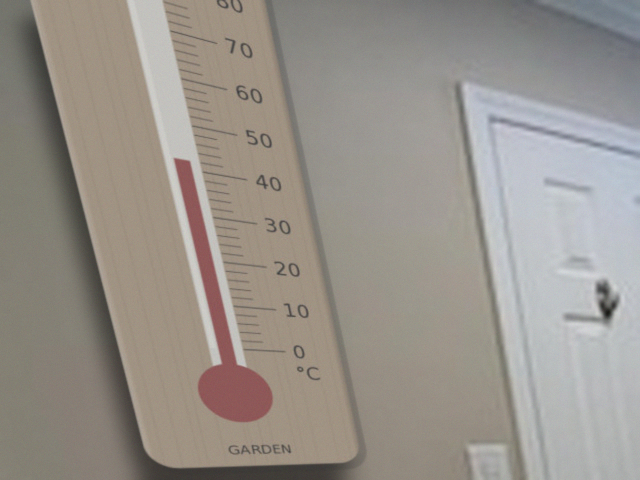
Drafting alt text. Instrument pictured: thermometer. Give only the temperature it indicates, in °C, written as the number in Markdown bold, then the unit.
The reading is **42** °C
